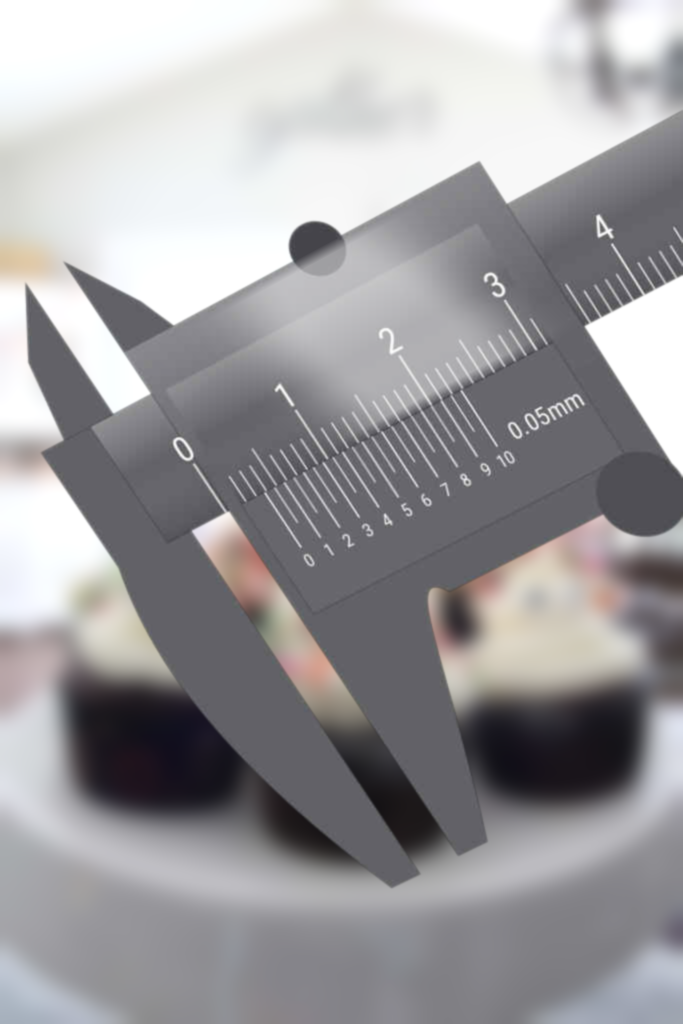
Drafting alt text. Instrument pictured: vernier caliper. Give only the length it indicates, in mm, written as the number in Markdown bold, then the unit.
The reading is **3.8** mm
